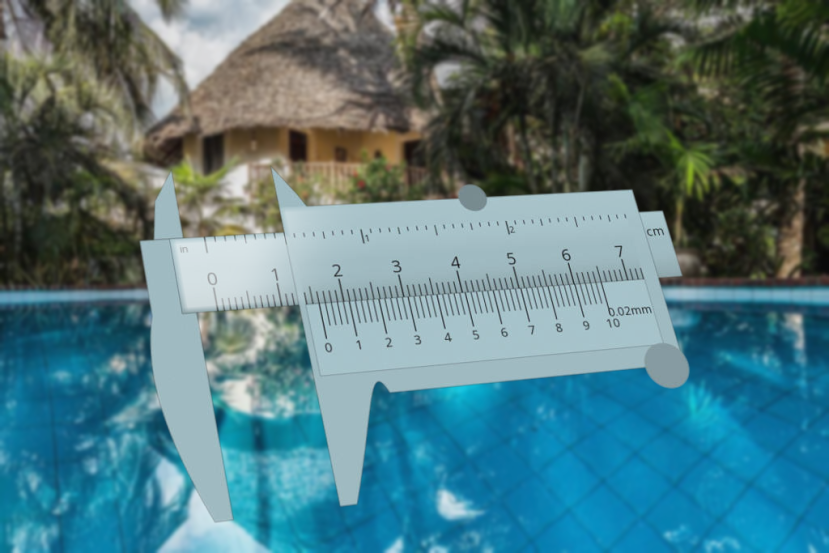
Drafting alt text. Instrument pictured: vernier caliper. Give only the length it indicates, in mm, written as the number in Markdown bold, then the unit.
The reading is **16.0** mm
